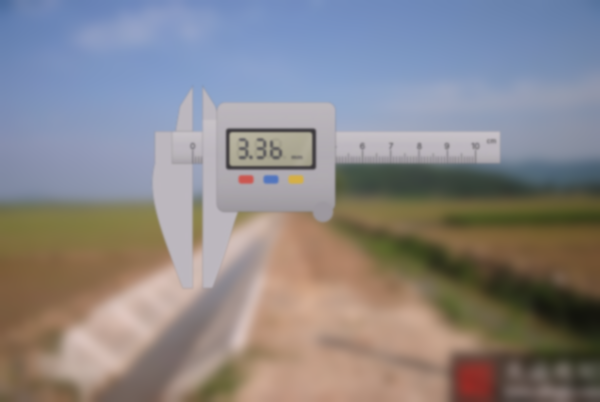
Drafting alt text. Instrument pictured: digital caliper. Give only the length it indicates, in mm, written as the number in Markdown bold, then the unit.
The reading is **3.36** mm
